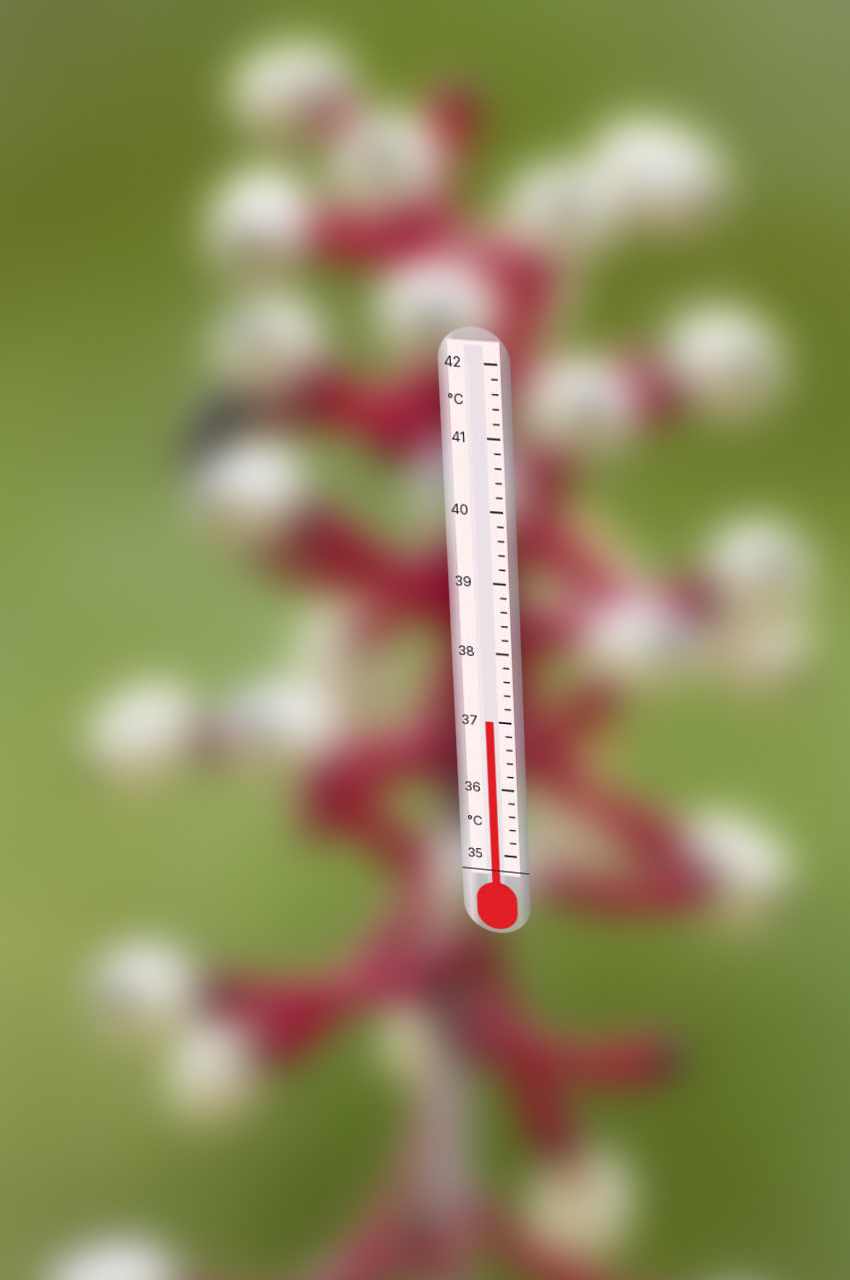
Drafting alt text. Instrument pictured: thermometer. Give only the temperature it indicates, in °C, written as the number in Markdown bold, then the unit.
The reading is **37** °C
